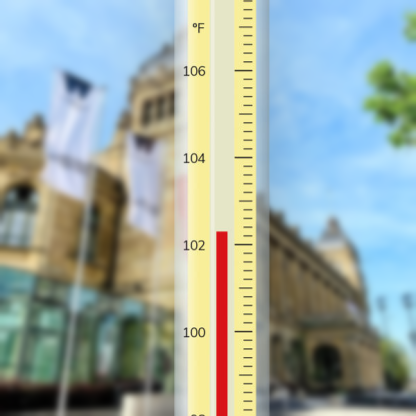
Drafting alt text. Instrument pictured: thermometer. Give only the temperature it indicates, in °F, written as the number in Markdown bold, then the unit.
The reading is **102.3** °F
